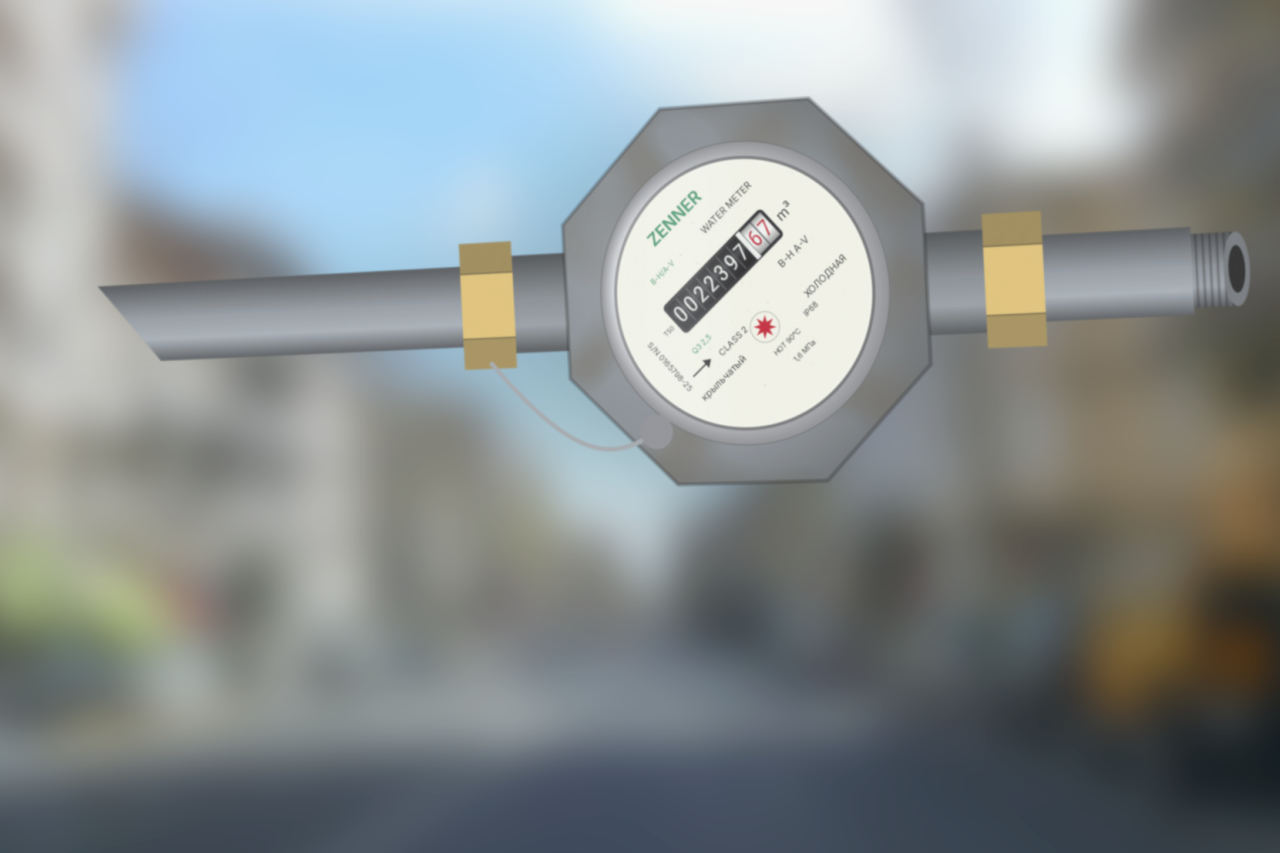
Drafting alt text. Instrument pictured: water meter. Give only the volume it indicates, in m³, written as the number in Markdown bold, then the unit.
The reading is **22397.67** m³
